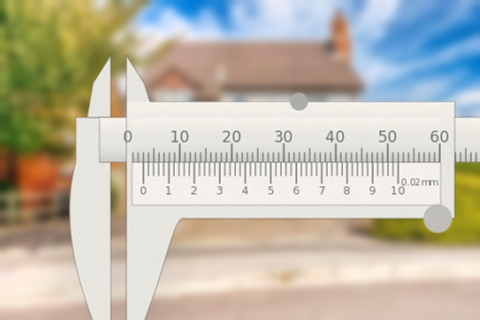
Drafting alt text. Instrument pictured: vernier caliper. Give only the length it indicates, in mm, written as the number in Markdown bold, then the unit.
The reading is **3.0** mm
